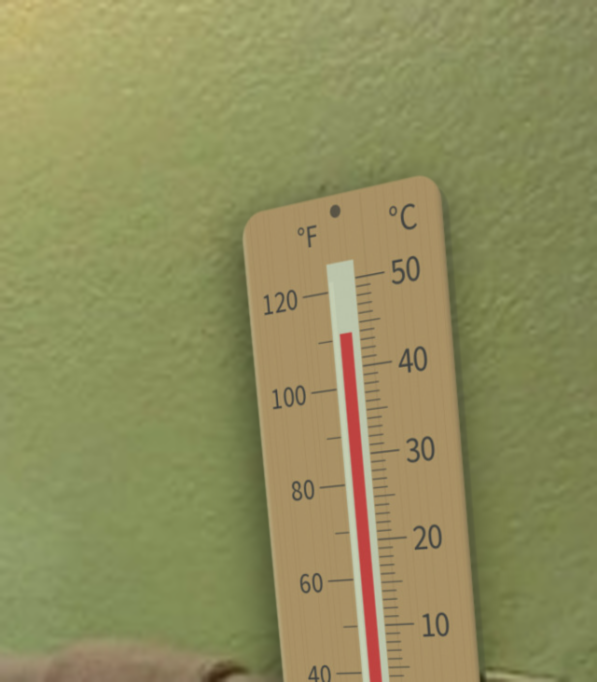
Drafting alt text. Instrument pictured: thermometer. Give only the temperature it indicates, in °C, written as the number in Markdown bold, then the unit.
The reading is **44** °C
